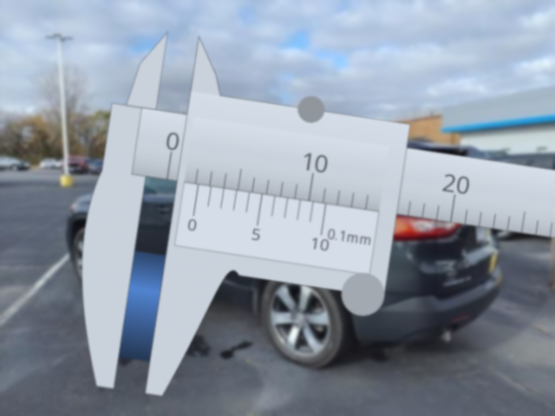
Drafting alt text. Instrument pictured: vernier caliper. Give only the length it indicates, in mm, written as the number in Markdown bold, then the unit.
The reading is **2.2** mm
